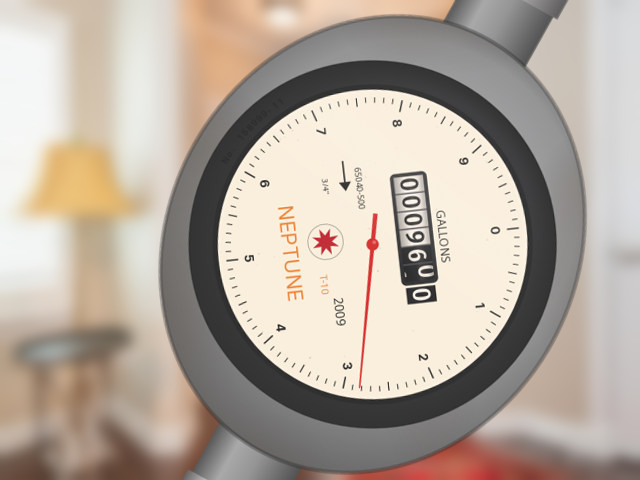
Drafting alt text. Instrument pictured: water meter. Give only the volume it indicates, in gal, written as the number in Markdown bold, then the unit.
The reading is **9602.8** gal
